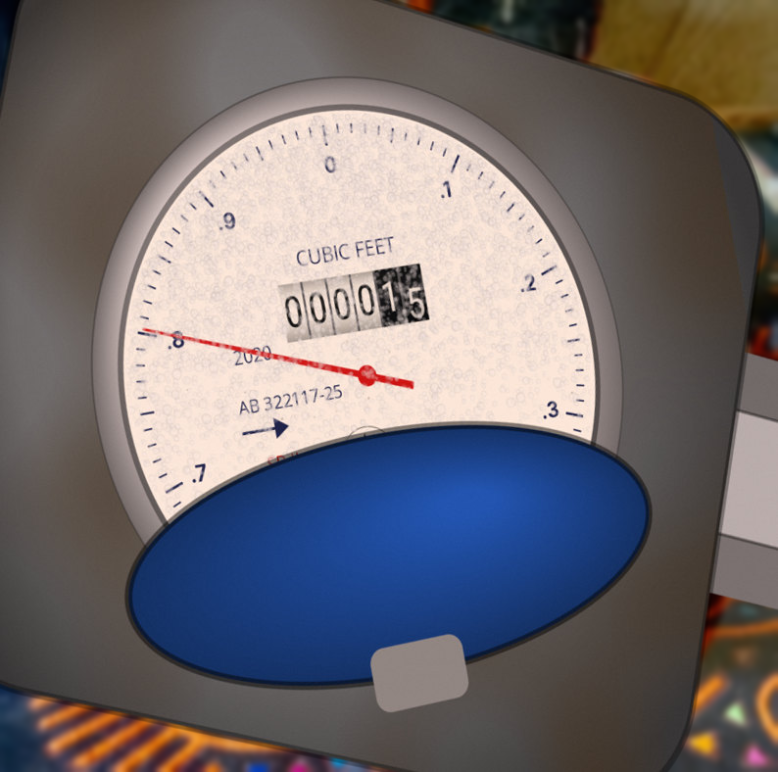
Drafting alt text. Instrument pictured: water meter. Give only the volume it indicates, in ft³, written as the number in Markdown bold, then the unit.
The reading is **14.80** ft³
